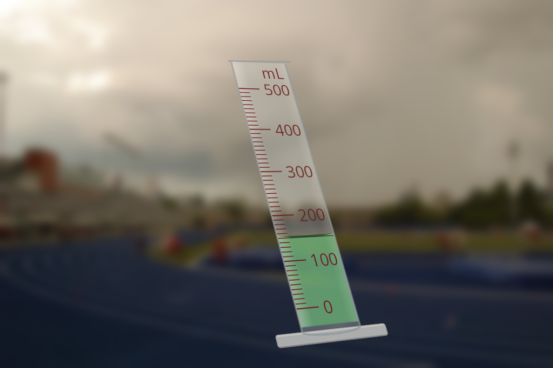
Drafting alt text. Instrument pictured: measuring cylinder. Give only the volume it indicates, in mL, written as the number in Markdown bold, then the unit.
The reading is **150** mL
